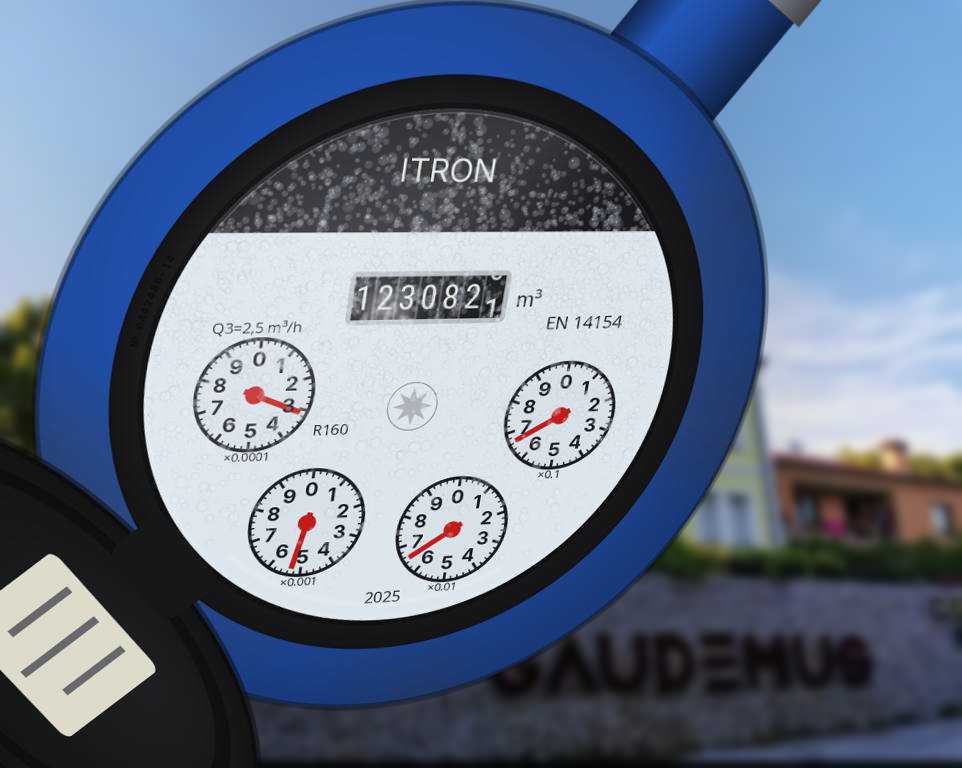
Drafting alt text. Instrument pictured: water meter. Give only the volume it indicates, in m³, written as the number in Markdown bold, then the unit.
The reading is **1230820.6653** m³
